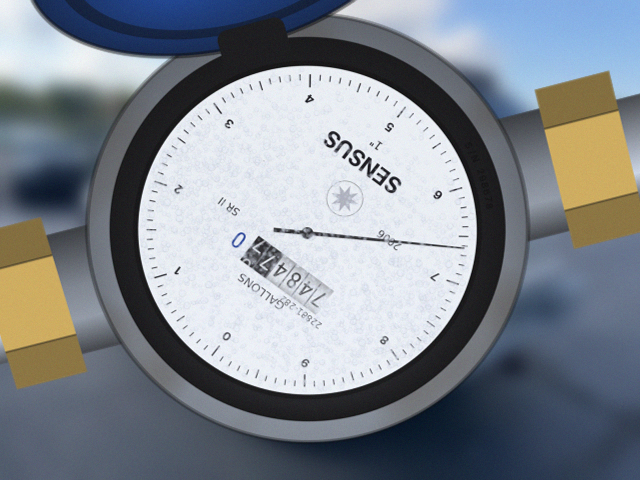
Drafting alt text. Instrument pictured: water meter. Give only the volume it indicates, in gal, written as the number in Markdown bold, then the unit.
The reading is **7484766.6** gal
